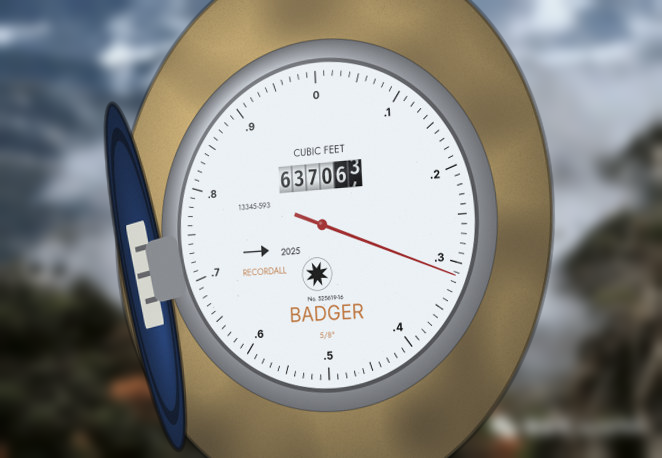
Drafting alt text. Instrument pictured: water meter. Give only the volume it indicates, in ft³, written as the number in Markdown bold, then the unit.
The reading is **637063.31** ft³
